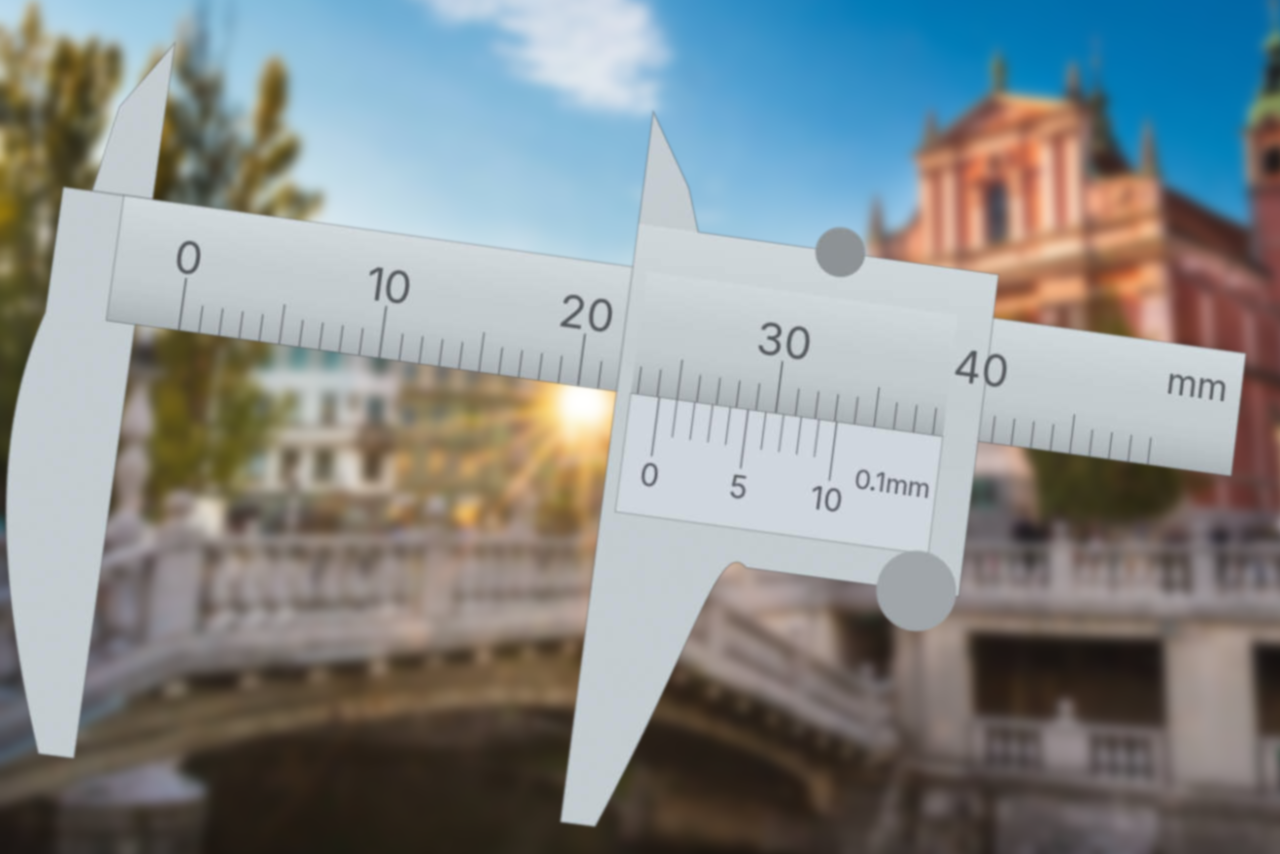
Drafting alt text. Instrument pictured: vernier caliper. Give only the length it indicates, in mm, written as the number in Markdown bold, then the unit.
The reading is **24.1** mm
